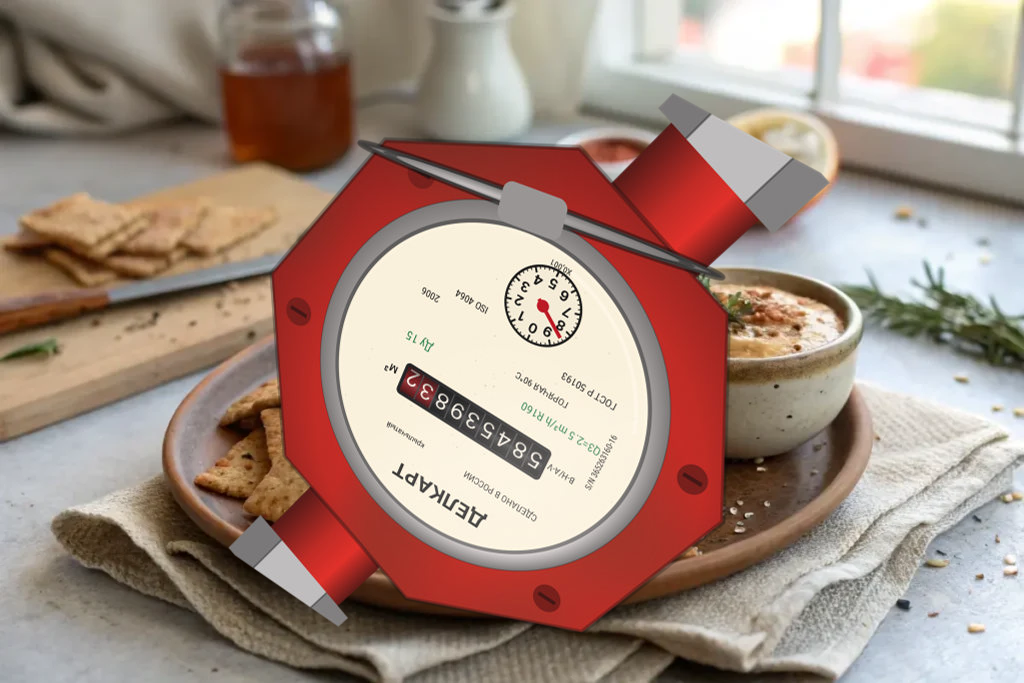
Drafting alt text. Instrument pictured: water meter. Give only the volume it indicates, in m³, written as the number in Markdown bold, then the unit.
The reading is **5845398.318** m³
